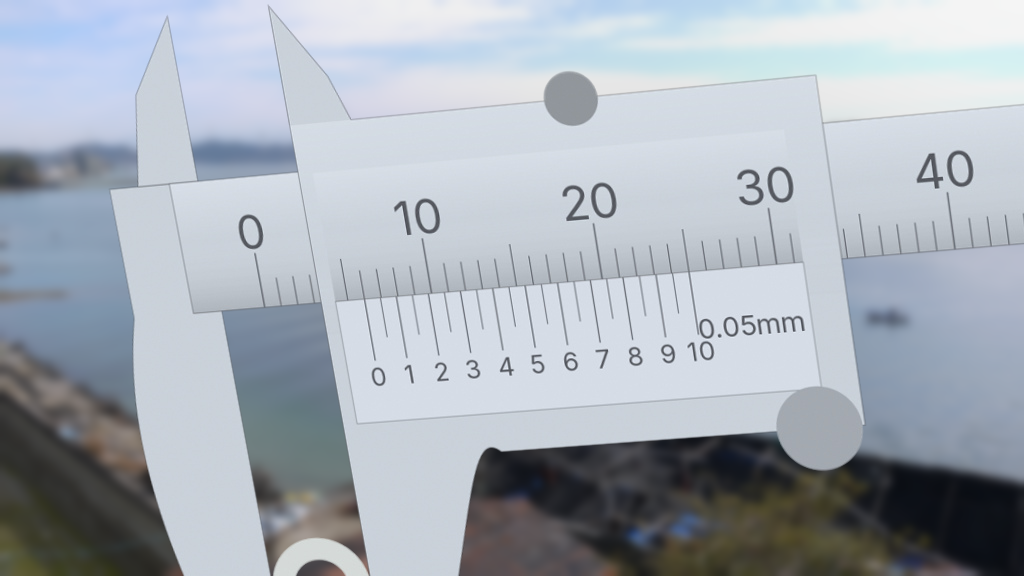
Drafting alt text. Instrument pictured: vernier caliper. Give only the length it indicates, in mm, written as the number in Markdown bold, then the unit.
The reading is **6.0** mm
